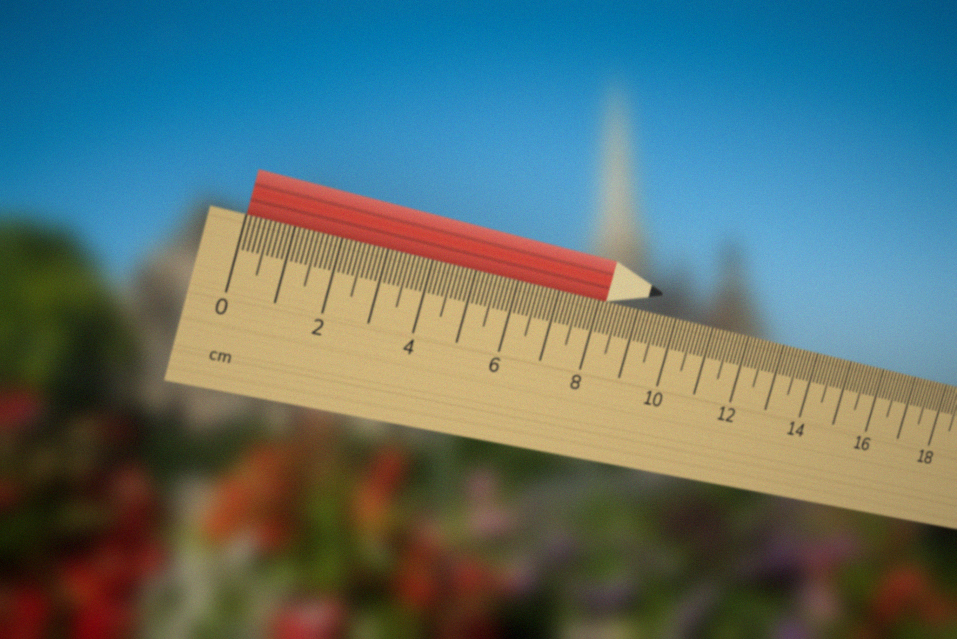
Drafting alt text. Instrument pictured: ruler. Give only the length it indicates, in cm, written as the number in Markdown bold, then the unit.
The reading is **9.5** cm
